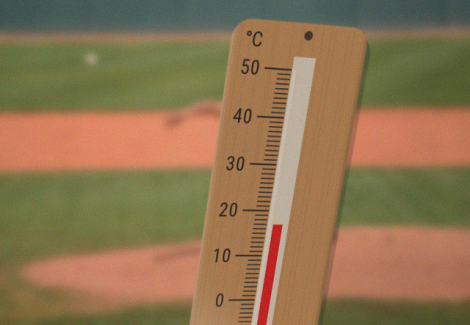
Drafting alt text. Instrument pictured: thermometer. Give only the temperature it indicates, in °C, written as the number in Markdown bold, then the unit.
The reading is **17** °C
